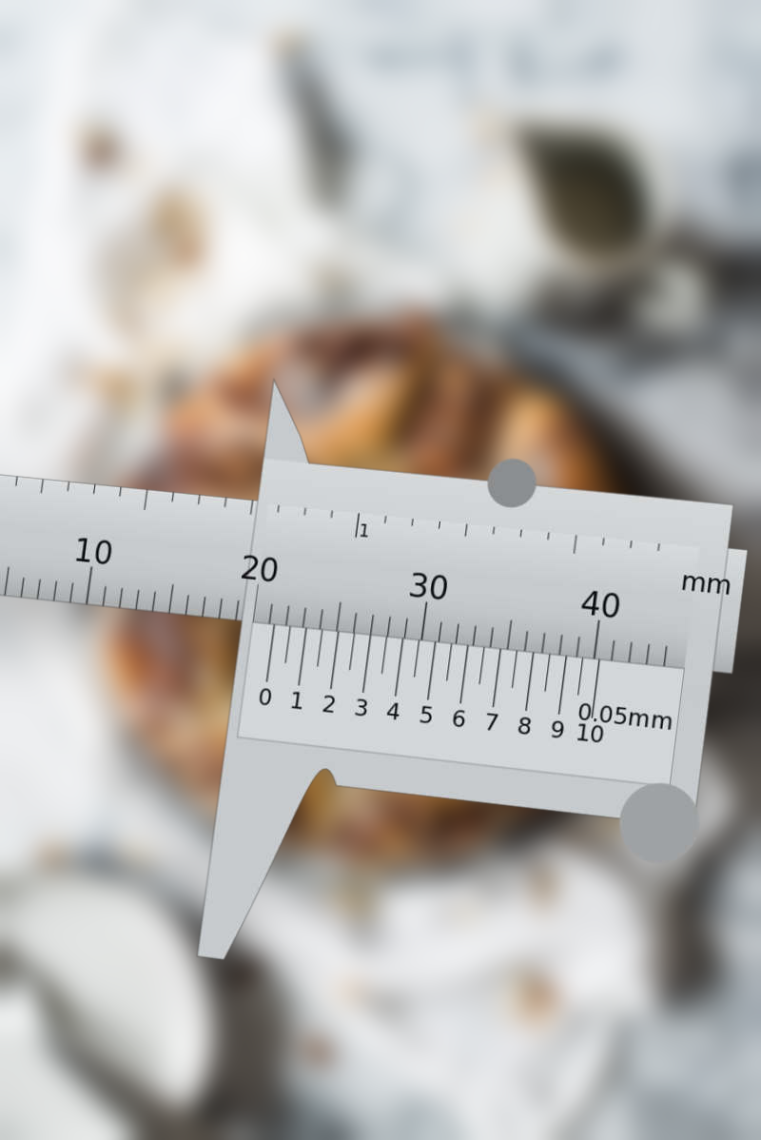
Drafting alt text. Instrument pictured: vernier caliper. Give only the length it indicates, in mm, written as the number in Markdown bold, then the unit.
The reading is **21.3** mm
